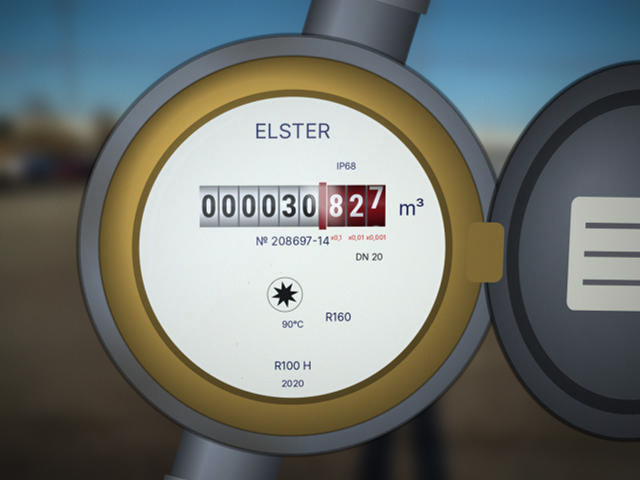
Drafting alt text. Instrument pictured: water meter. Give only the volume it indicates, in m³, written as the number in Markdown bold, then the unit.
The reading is **30.827** m³
